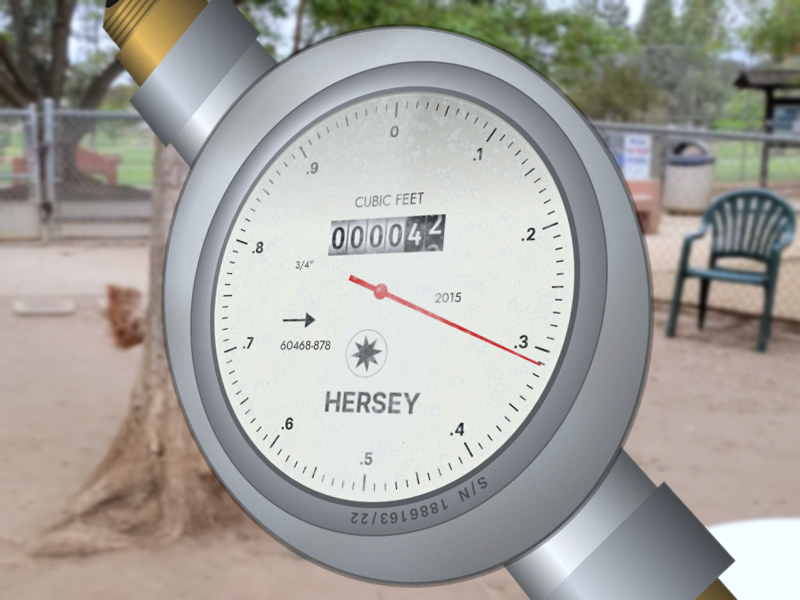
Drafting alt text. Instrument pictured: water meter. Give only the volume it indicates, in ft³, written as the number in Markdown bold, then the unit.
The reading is **42.31** ft³
